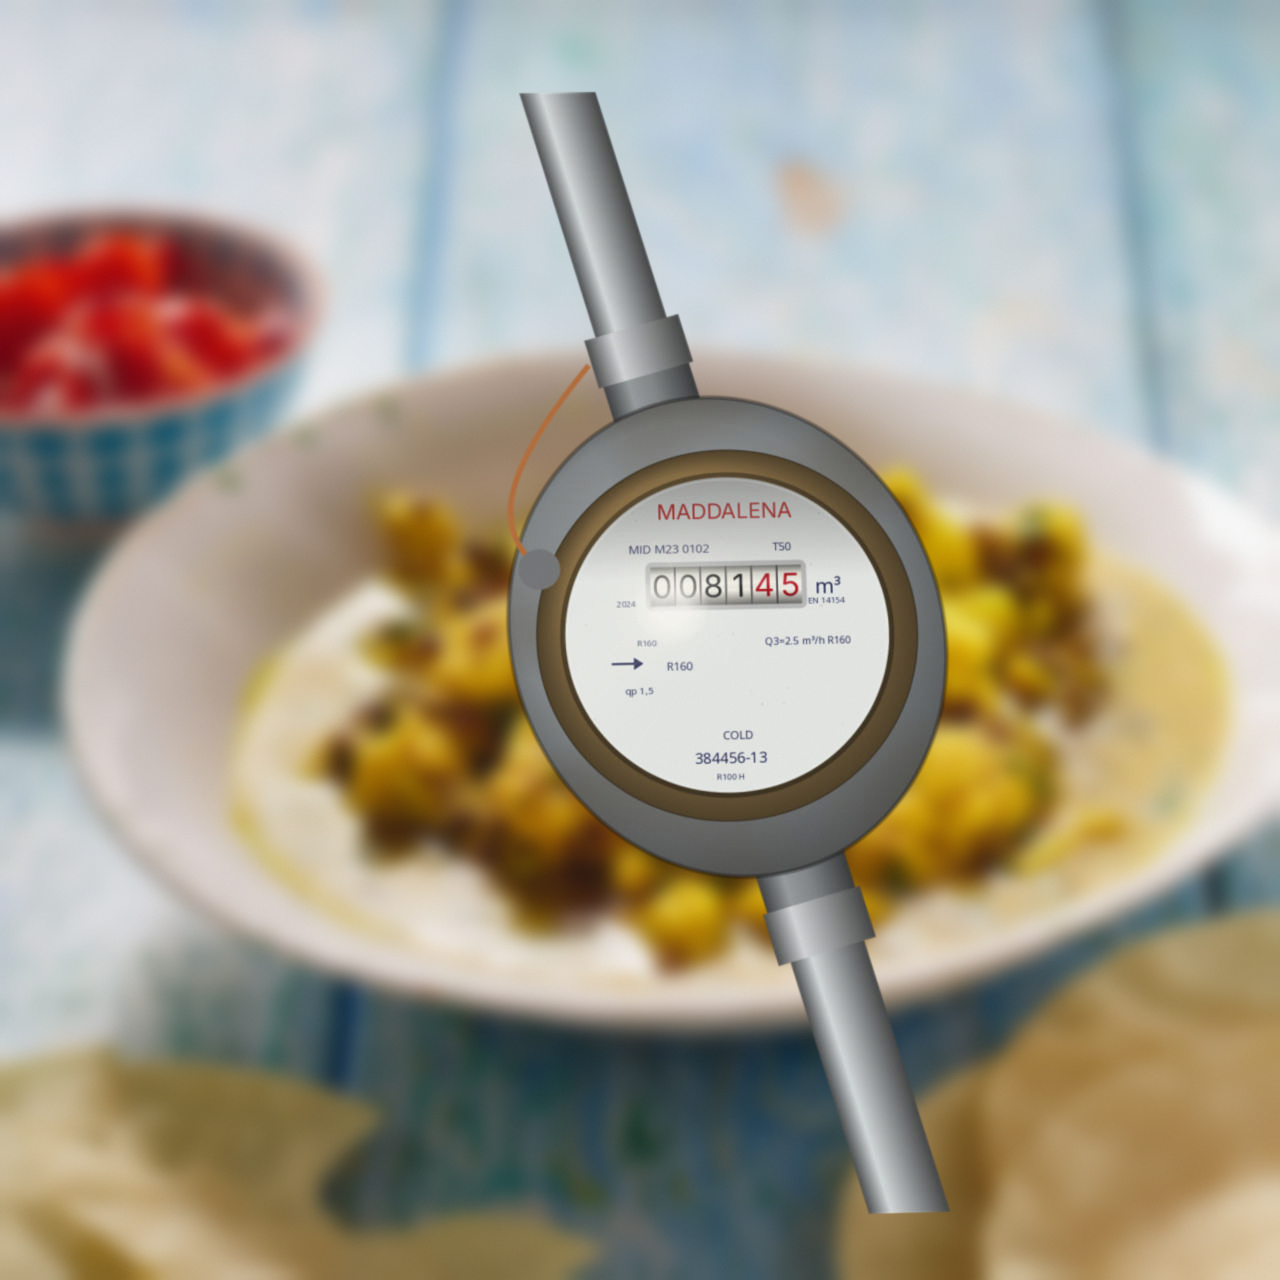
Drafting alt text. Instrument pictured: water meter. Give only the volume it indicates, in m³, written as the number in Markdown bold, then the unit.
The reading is **81.45** m³
